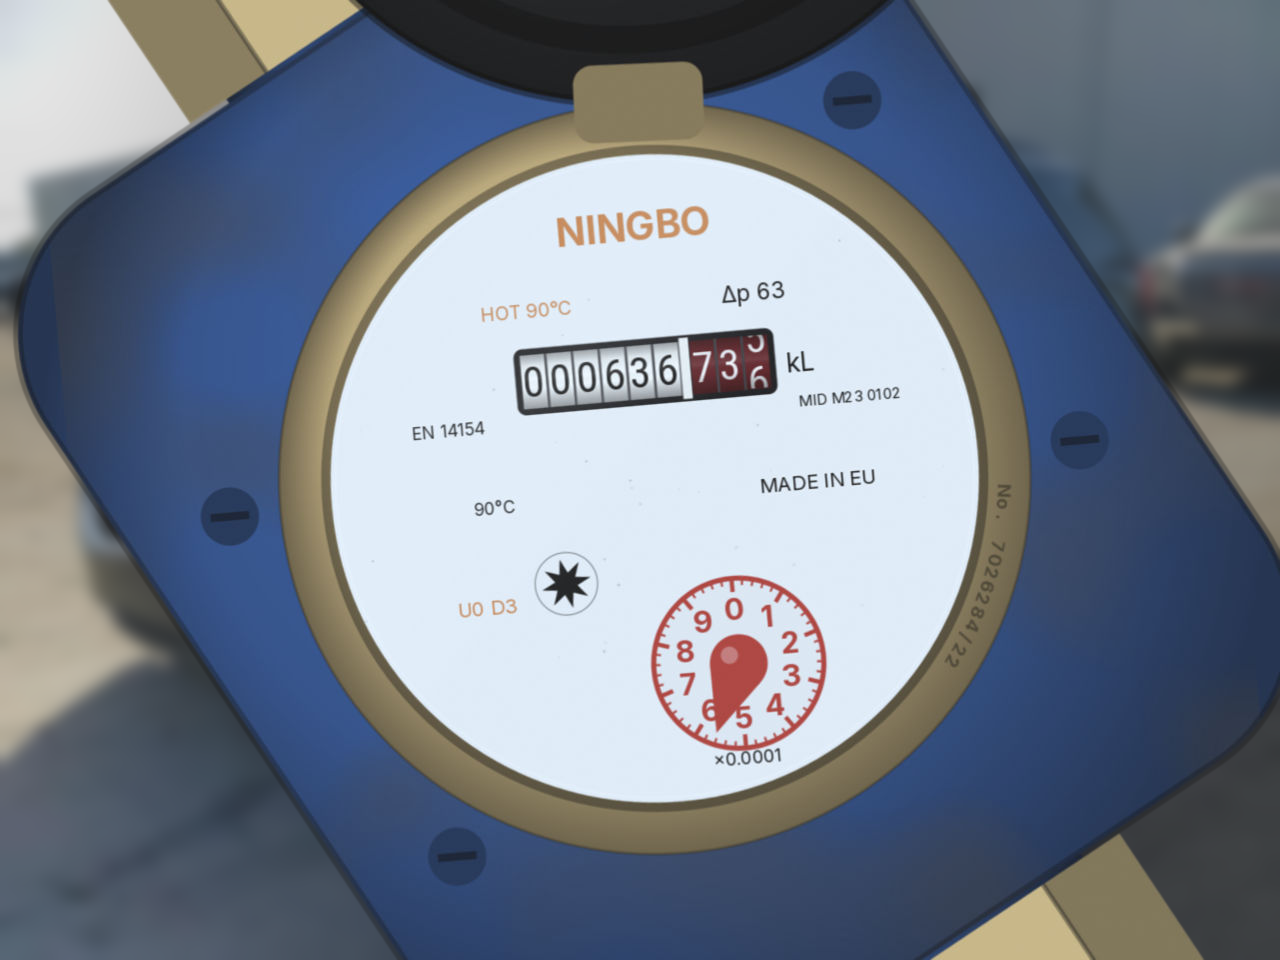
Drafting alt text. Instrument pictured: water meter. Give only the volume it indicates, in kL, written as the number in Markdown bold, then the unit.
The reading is **636.7355** kL
